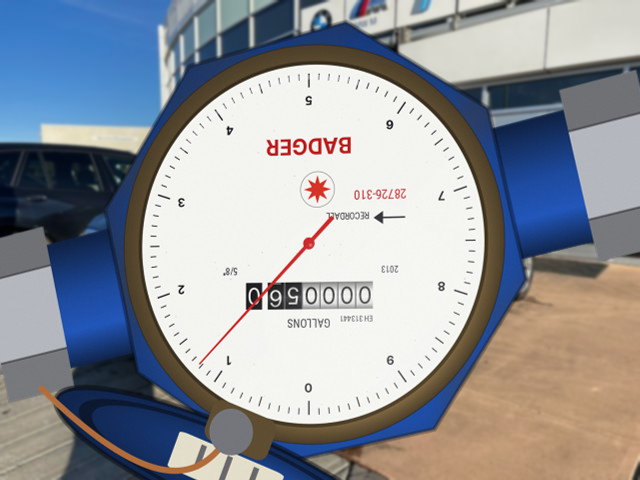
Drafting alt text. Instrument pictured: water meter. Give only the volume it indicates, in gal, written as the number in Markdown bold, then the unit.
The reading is **561.2** gal
